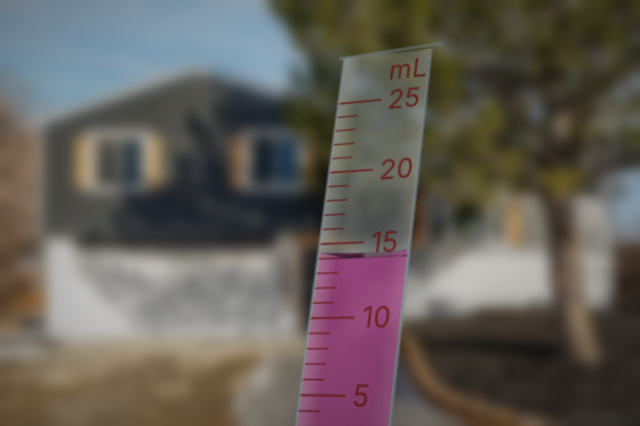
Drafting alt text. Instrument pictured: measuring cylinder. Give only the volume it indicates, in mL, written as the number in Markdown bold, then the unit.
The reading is **14** mL
